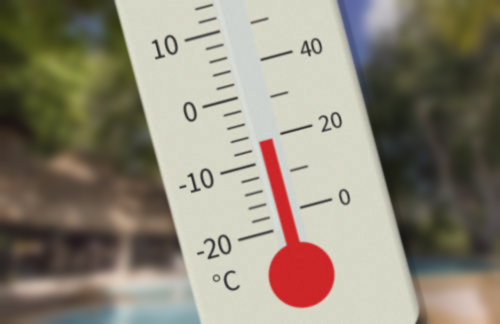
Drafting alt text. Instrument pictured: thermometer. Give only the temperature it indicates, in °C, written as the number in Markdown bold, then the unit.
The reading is **-7** °C
